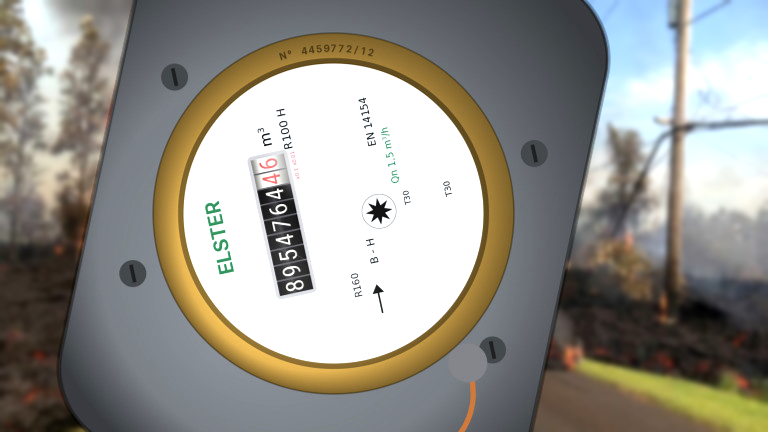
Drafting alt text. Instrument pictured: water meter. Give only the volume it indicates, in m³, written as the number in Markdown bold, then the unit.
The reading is **8954764.46** m³
